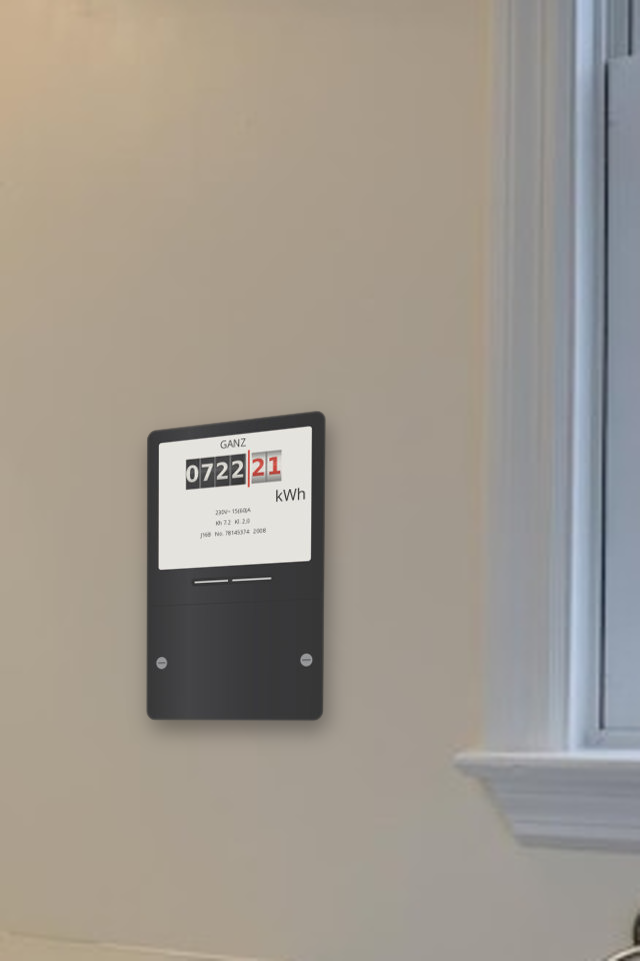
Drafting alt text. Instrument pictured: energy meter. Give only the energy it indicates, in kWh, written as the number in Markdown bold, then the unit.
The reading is **722.21** kWh
